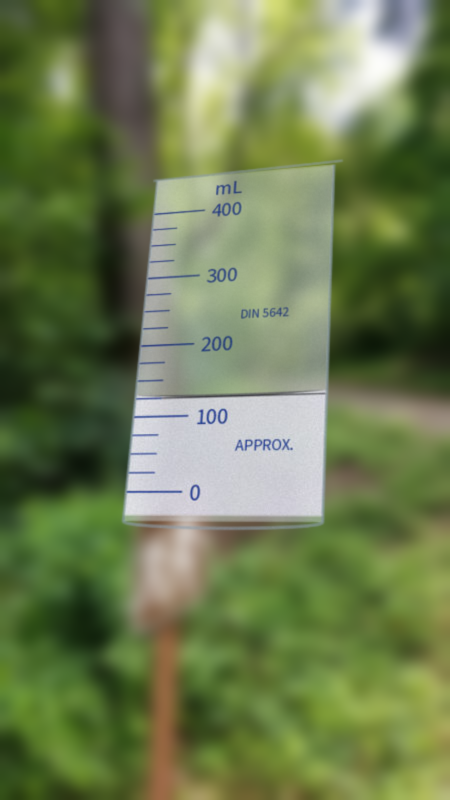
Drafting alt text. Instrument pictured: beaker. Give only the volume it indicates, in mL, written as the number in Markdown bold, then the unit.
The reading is **125** mL
